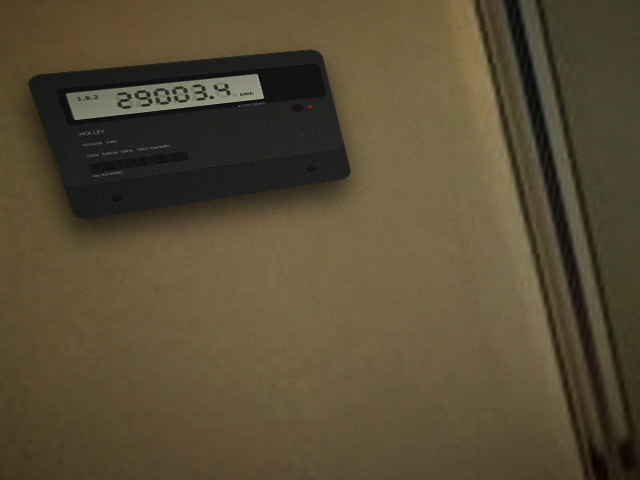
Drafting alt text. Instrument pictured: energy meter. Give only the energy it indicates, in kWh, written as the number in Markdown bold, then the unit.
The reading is **29003.4** kWh
